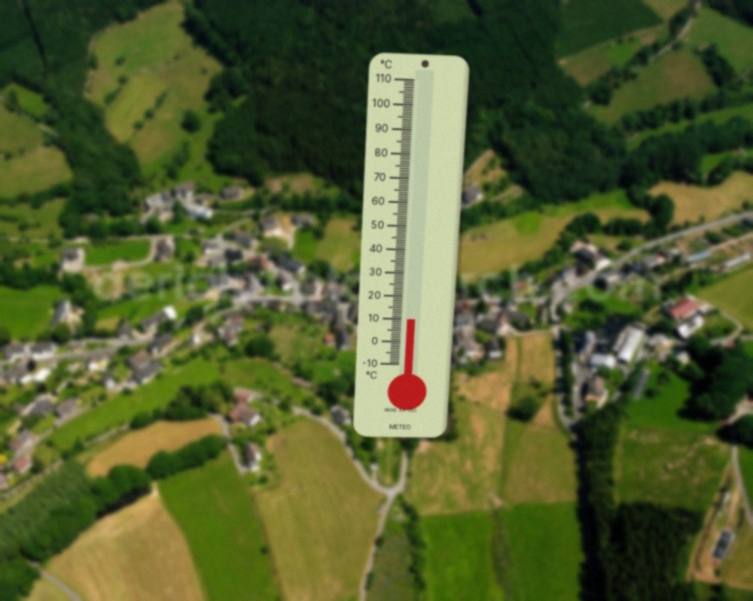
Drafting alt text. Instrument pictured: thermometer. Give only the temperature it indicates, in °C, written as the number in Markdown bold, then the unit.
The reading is **10** °C
